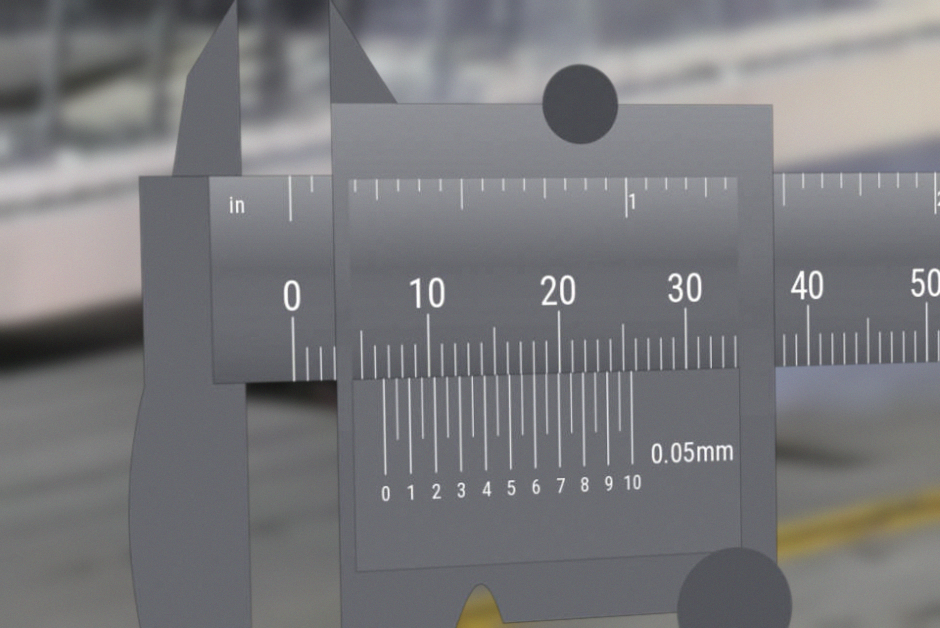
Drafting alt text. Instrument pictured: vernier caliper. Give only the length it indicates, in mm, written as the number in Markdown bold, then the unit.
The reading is **6.6** mm
